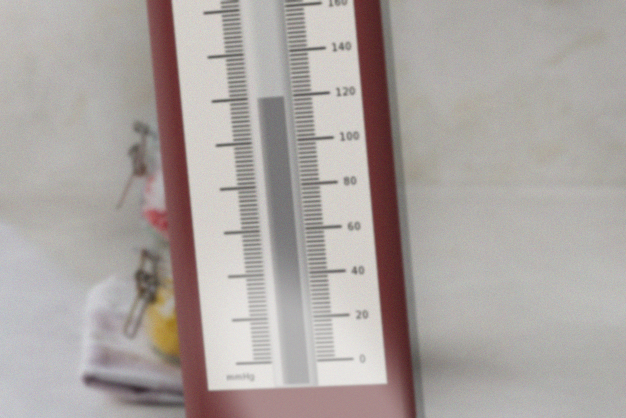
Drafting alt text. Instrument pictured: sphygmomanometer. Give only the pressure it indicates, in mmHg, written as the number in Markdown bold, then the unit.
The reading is **120** mmHg
